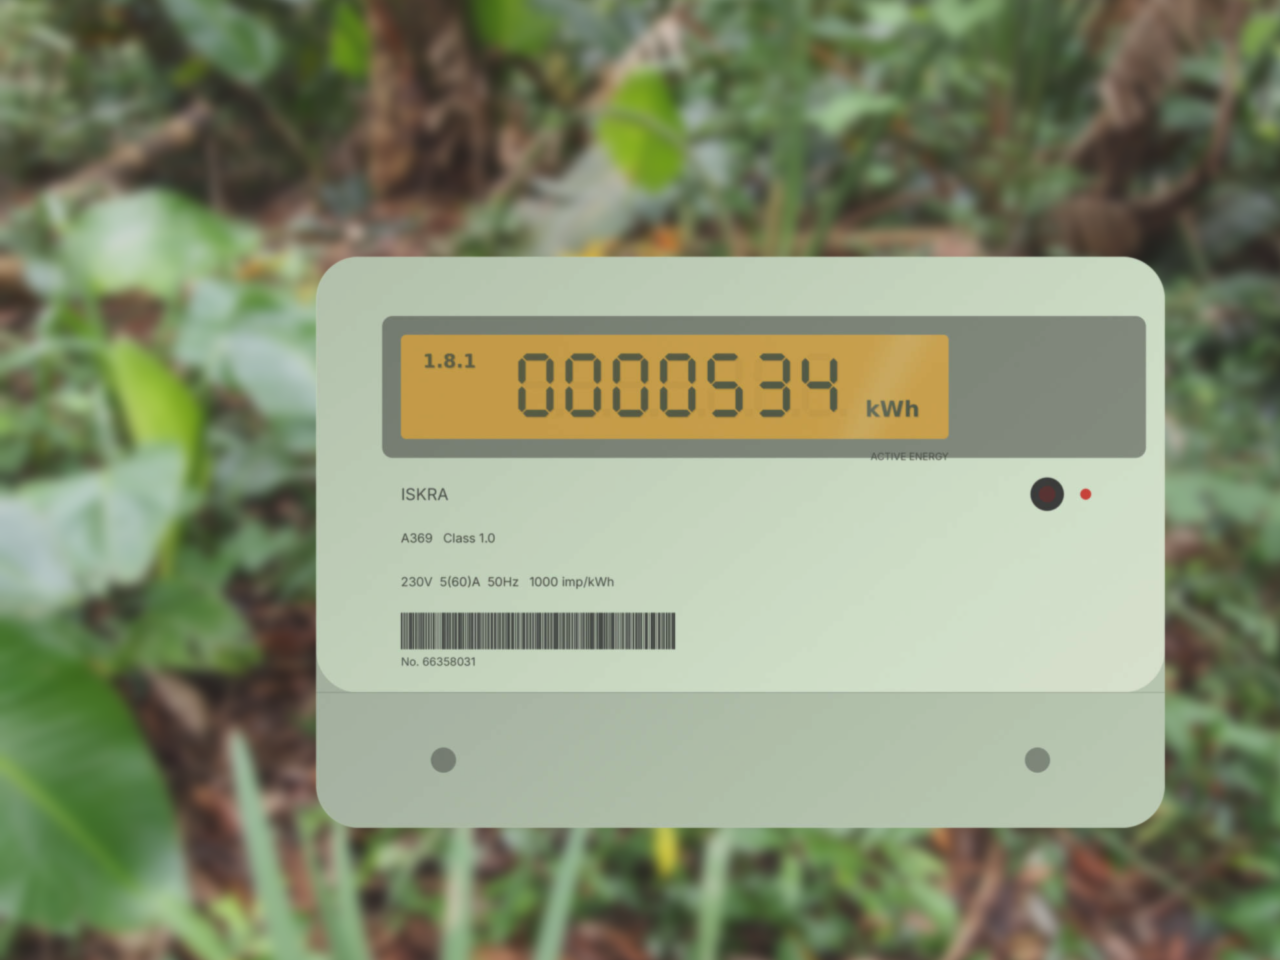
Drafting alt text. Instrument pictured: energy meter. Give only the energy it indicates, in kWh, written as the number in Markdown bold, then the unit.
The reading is **534** kWh
